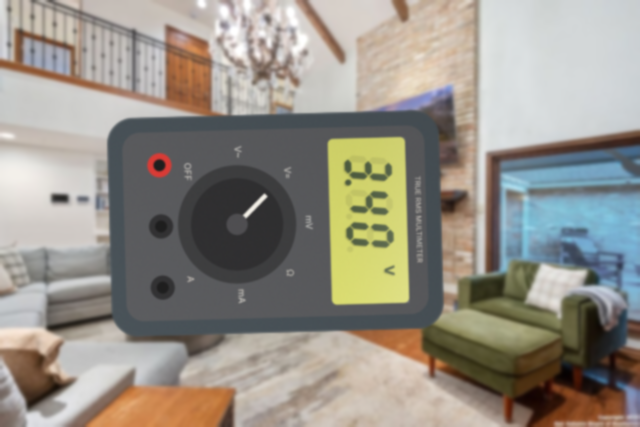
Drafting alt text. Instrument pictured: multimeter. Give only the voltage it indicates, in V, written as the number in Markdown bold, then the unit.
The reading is **3.40** V
